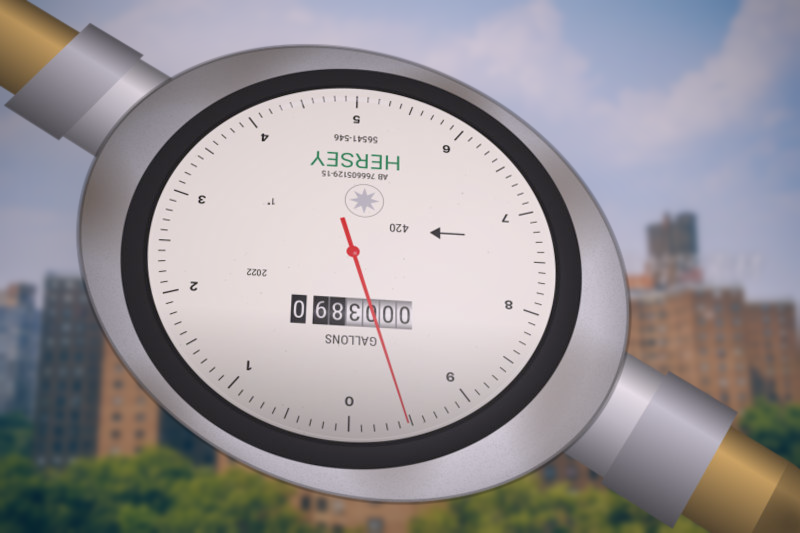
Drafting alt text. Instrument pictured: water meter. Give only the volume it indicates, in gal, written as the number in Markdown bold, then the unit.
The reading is **3889.5** gal
